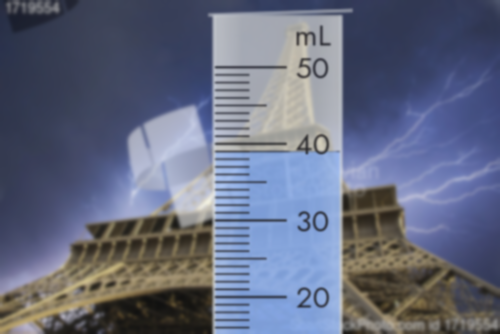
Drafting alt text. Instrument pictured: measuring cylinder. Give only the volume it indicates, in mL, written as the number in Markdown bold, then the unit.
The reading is **39** mL
